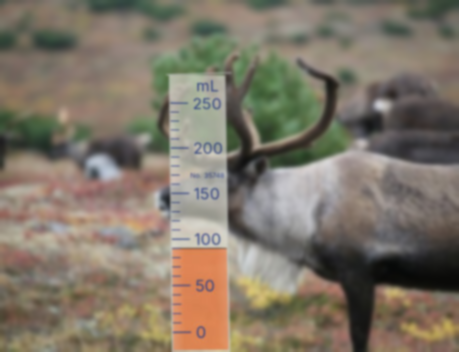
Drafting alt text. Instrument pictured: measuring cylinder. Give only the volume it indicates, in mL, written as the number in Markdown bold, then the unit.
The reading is **90** mL
